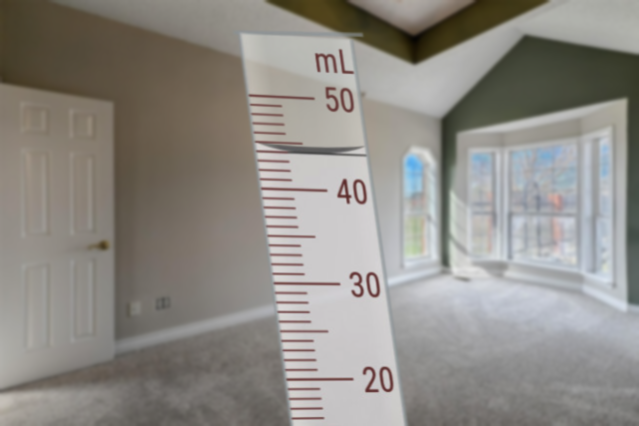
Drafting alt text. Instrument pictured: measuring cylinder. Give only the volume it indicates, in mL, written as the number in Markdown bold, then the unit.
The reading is **44** mL
